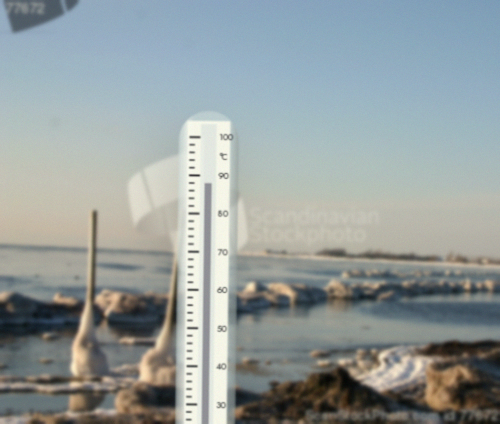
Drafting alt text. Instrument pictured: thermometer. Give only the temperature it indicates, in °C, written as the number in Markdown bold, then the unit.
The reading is **88** °C
